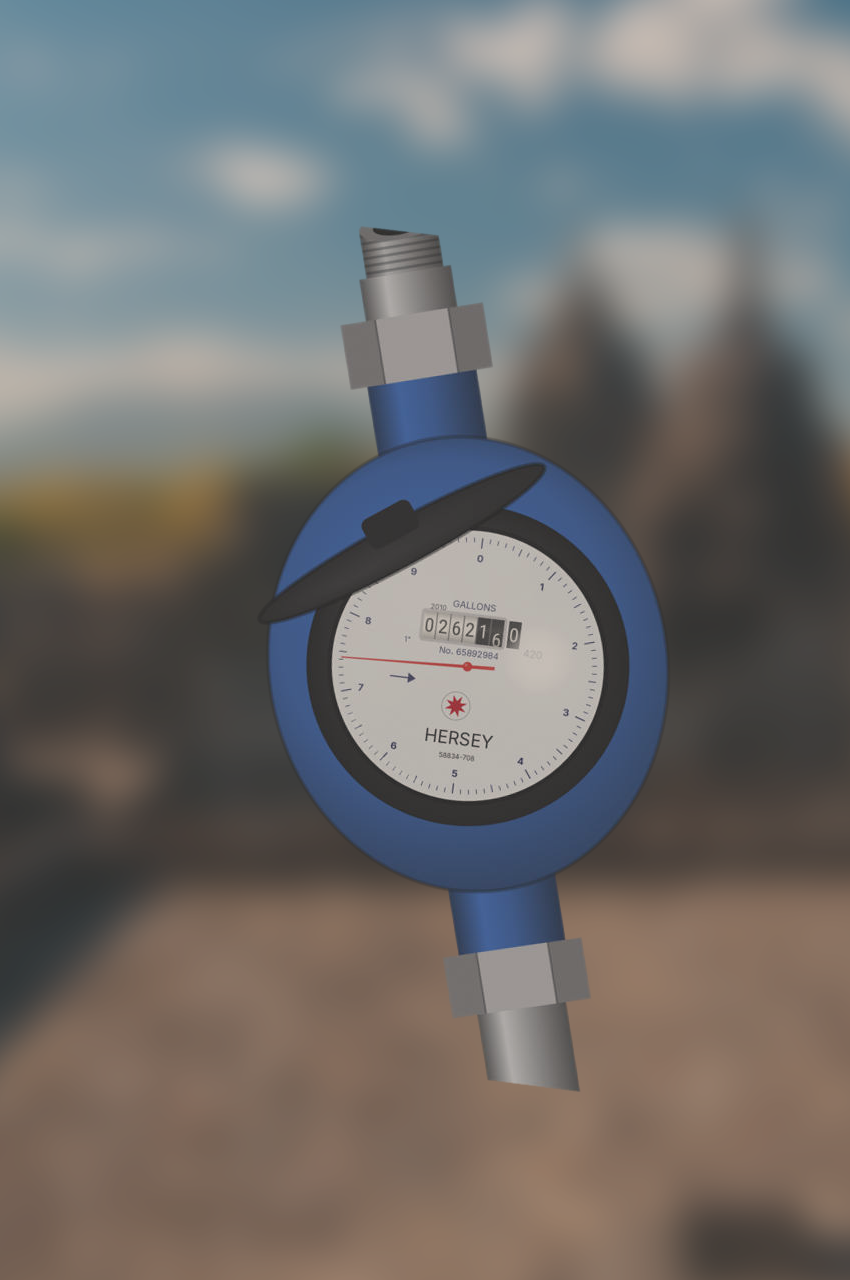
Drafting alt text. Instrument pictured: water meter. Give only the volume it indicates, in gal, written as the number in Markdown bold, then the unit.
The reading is **262157.4** gal
